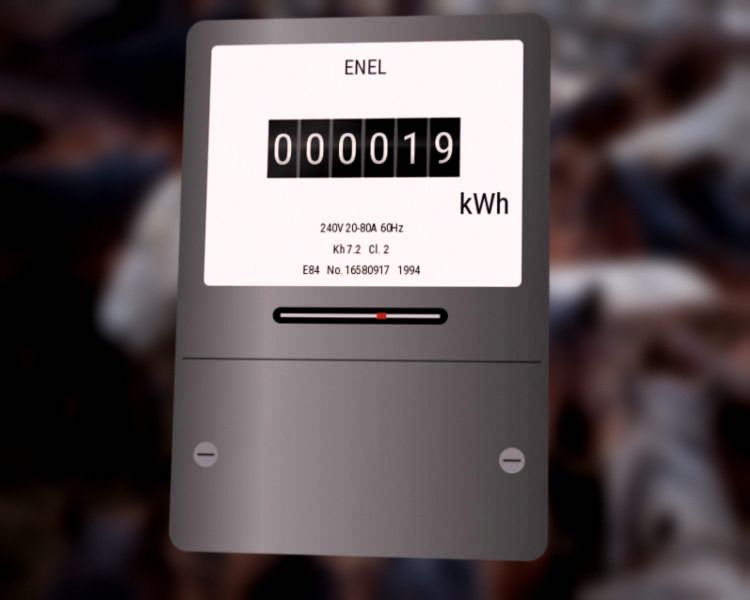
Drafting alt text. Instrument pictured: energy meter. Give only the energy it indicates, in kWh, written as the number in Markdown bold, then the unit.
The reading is **19** kWh
